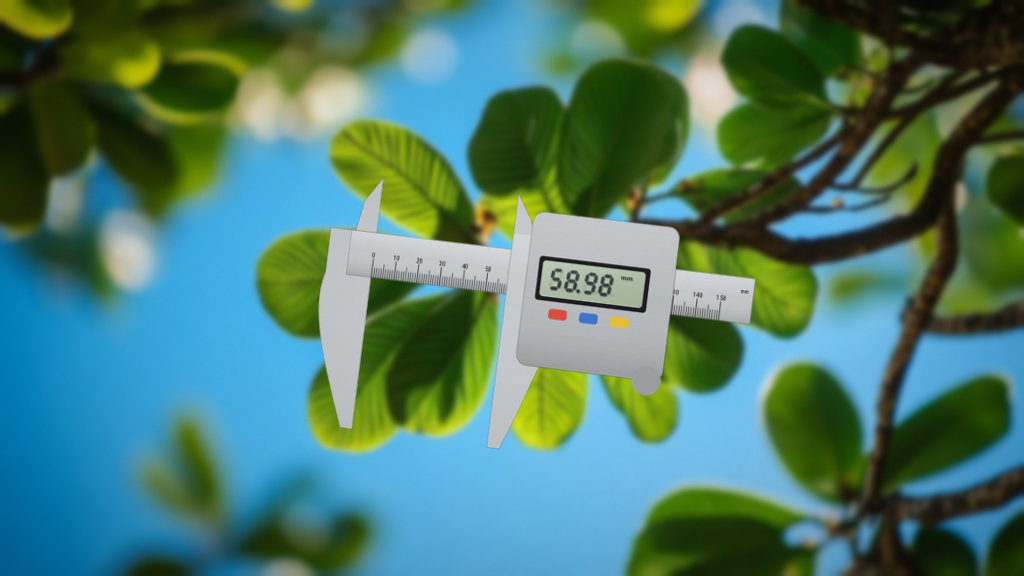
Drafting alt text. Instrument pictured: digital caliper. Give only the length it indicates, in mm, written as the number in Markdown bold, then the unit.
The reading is **58.98** mm
